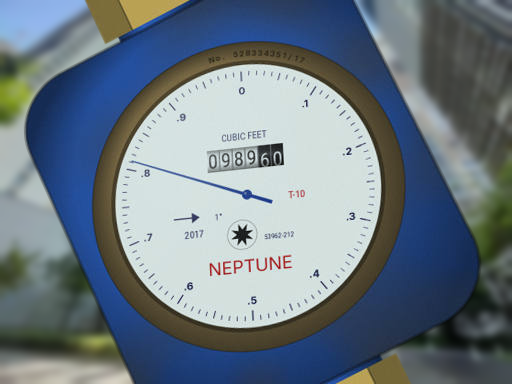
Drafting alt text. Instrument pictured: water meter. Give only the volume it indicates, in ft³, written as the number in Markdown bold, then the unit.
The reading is **98959.81** ft³
